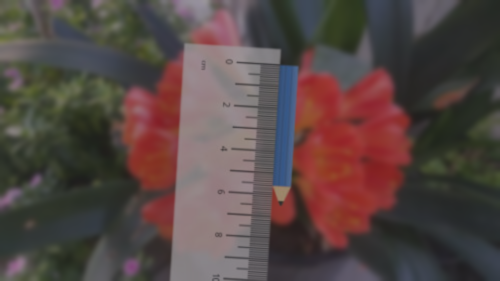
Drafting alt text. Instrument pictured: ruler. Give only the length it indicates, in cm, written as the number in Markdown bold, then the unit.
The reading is **6.5** cm
